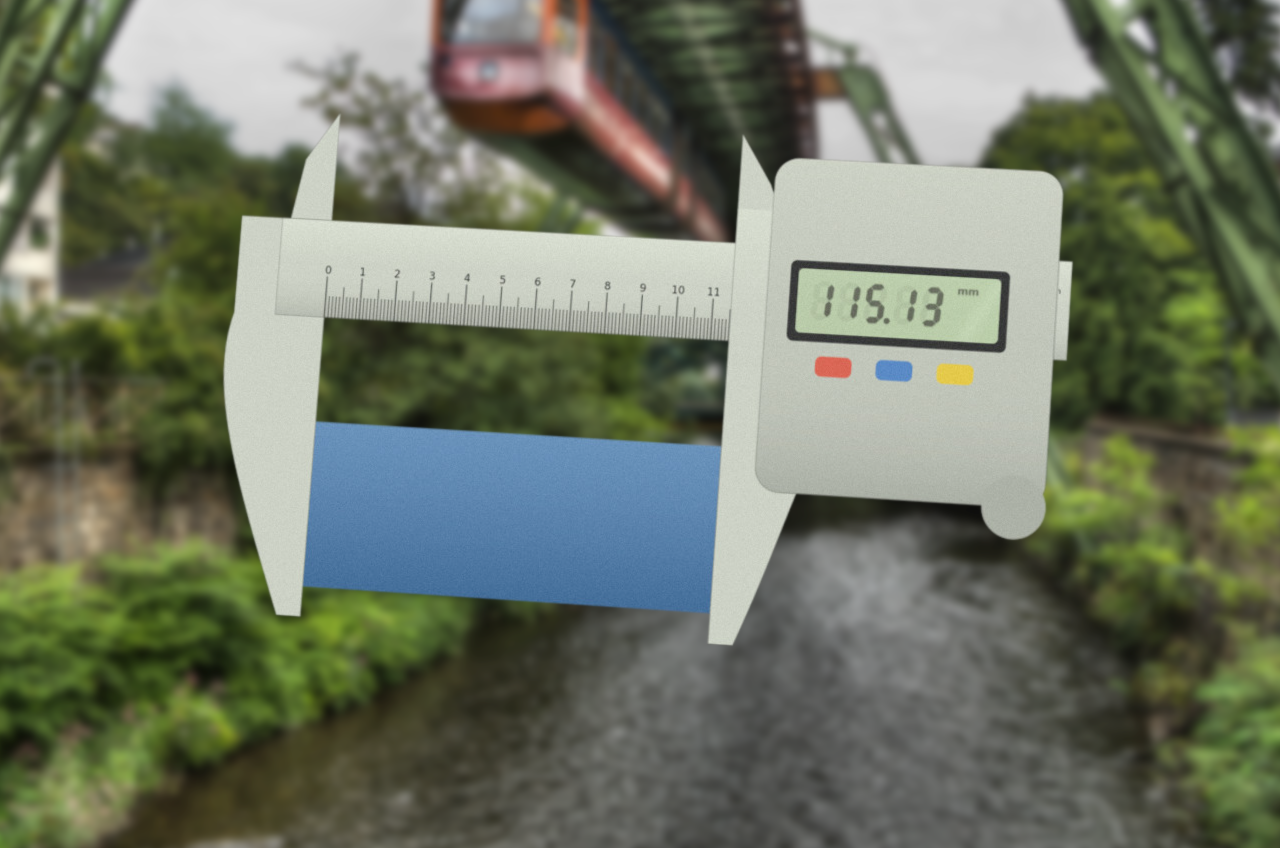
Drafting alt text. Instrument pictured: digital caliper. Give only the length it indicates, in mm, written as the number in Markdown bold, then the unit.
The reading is **115.13** mm
